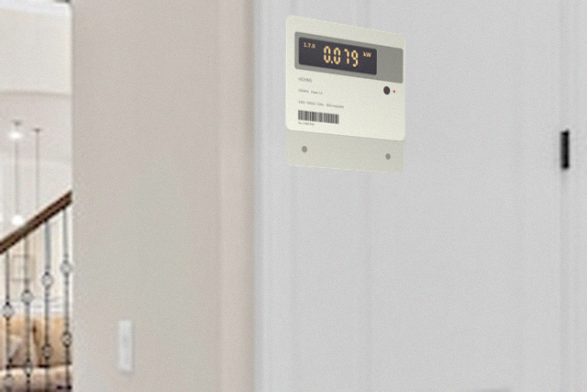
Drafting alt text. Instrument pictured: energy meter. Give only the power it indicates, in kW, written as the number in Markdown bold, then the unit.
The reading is **0.079** kW
